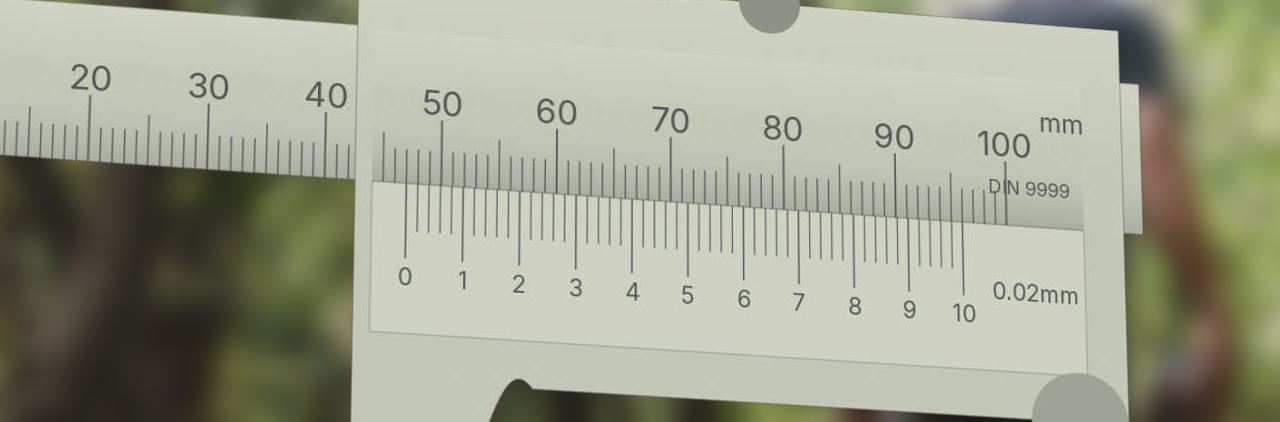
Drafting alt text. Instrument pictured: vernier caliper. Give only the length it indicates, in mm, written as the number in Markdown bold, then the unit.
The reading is **47.0** mm
